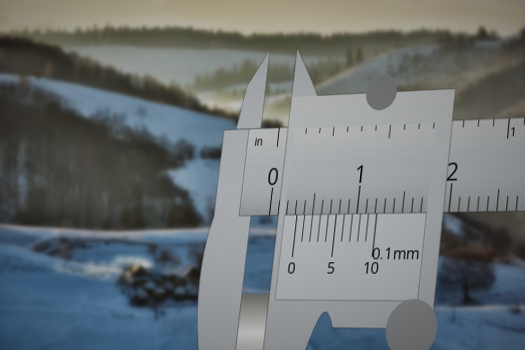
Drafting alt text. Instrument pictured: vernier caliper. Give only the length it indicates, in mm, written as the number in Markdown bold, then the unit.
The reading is **3.2** mm
